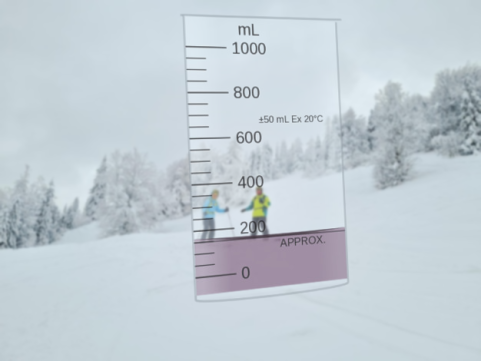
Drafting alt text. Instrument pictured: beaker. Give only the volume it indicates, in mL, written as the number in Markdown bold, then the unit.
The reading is **150** mL
